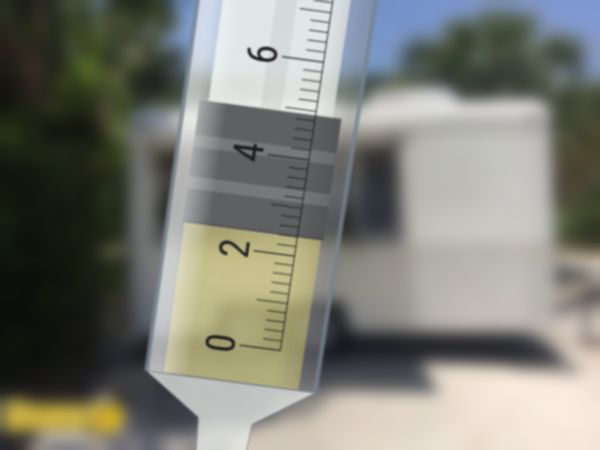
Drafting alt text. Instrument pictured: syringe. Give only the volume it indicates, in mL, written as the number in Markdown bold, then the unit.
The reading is **2.4** mL
